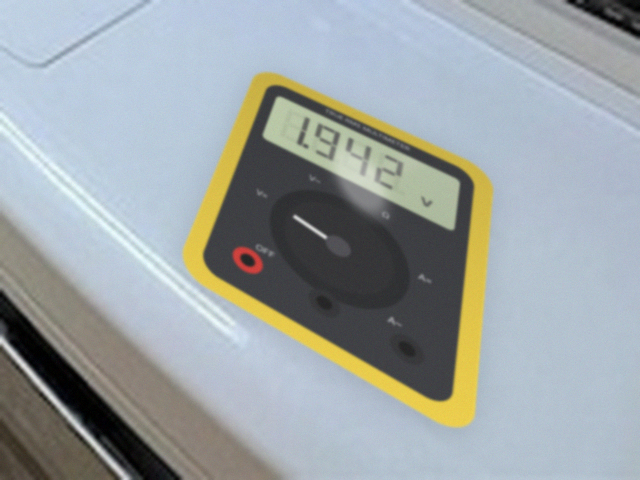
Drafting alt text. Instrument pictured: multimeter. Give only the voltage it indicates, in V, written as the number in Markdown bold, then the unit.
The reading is **1.942** V
